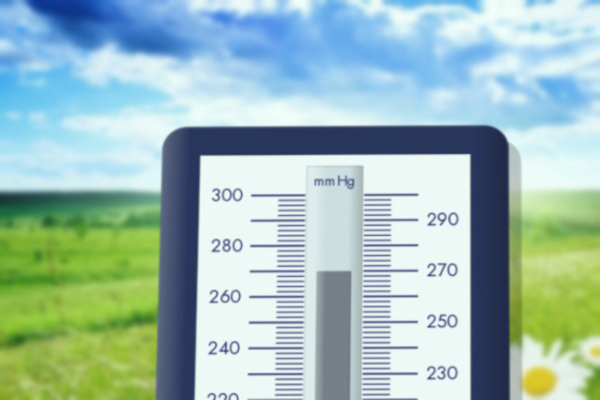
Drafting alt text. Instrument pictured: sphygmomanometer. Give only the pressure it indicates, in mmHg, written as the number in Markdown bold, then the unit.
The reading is **270** mmHg
